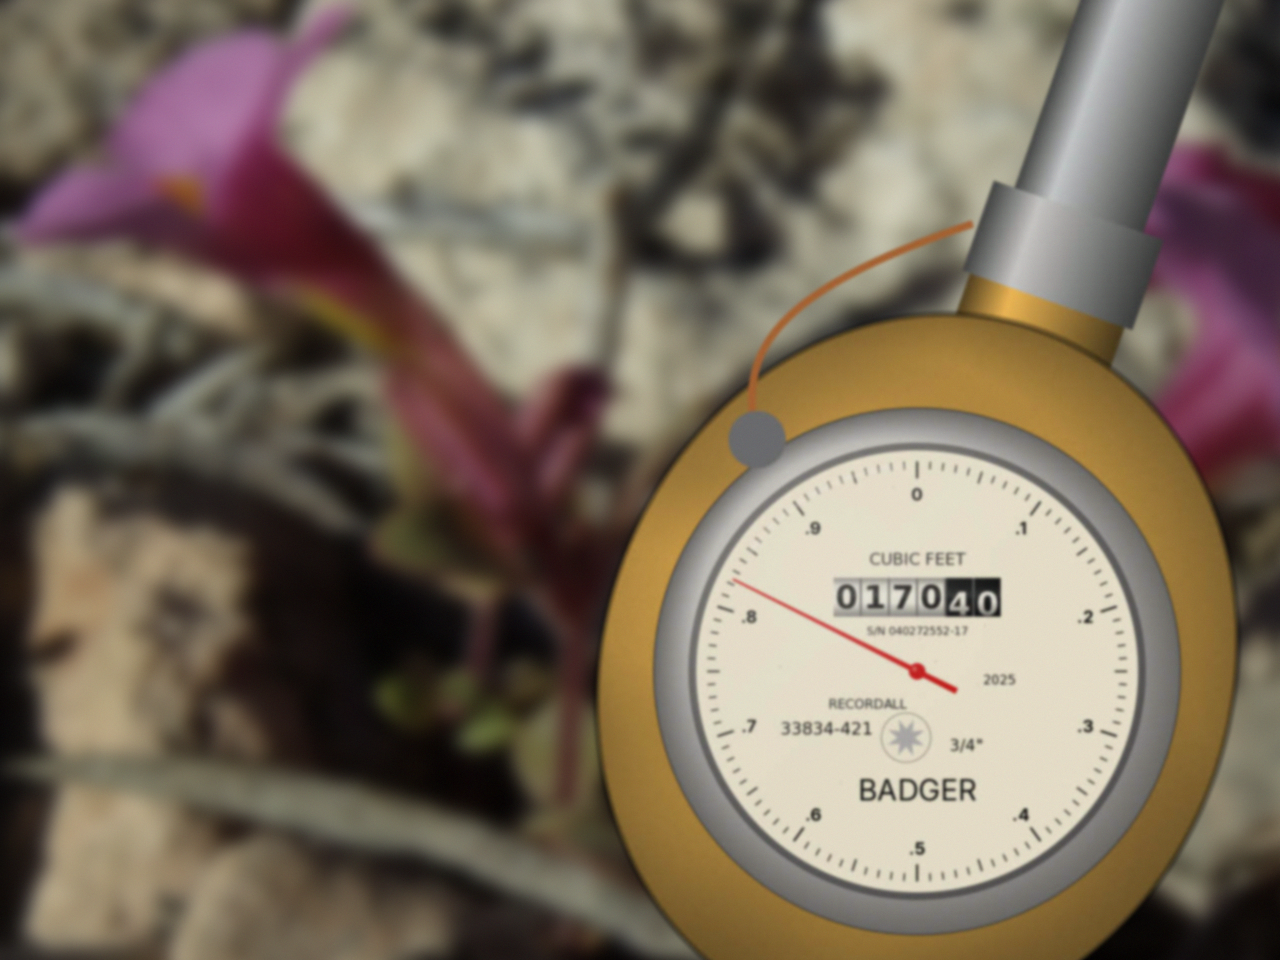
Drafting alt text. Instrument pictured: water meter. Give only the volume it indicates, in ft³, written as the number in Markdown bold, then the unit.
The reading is **17039.82** ft³
